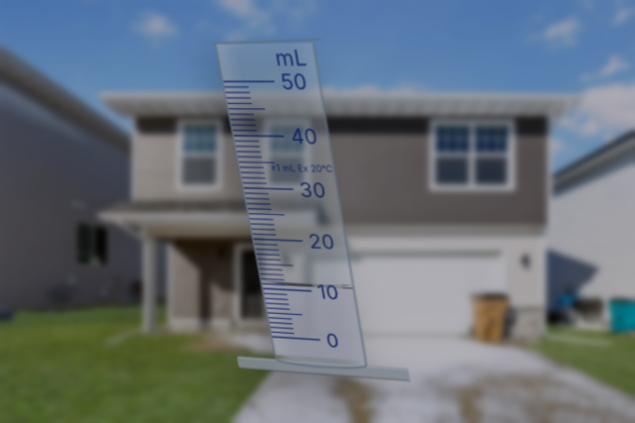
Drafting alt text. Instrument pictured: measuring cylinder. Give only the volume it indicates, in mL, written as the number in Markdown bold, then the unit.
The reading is **11** mL
